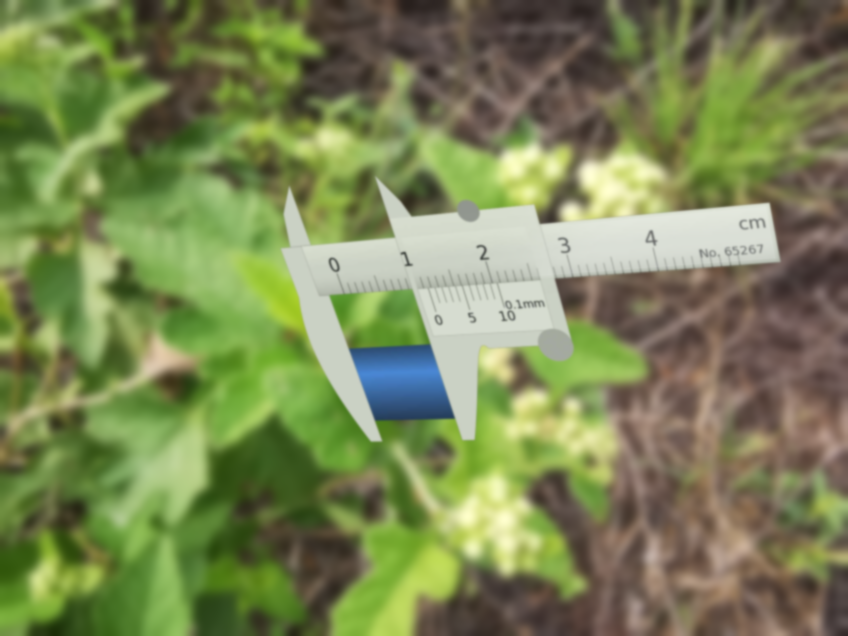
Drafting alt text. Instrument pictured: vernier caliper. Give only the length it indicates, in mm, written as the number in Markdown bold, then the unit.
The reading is **11.6** mm
